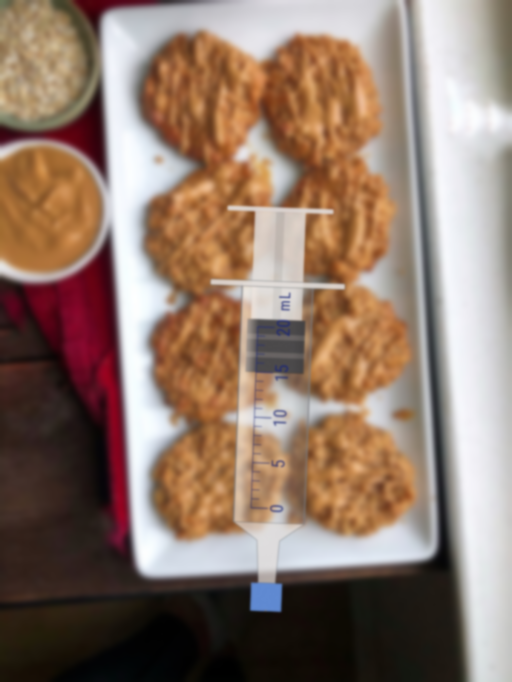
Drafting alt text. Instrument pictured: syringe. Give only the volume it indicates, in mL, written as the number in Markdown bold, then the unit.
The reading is **15** mL
